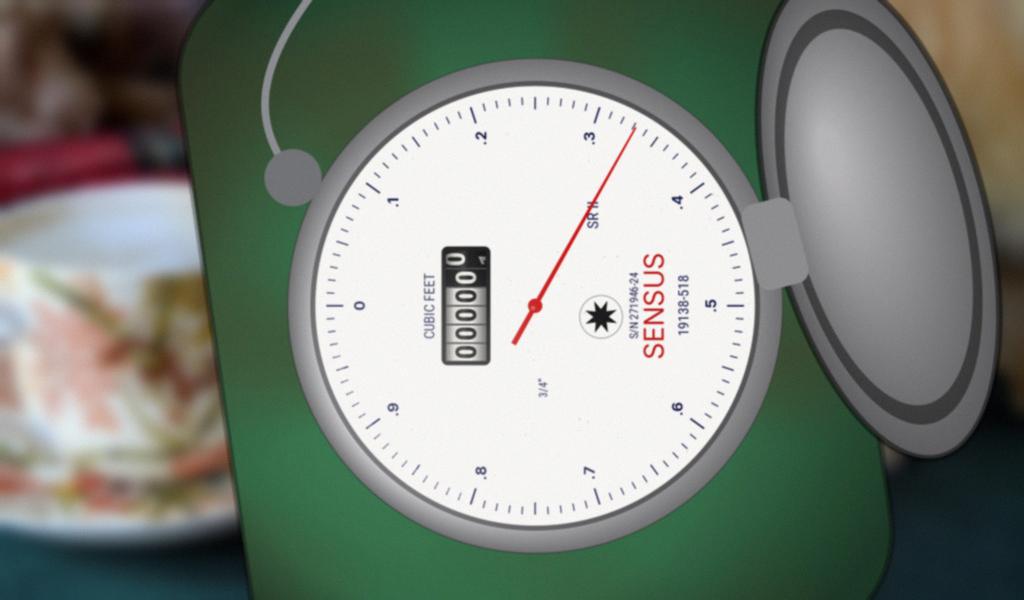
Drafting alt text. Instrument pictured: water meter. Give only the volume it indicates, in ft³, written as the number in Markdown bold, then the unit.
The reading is **0.33** ft³
